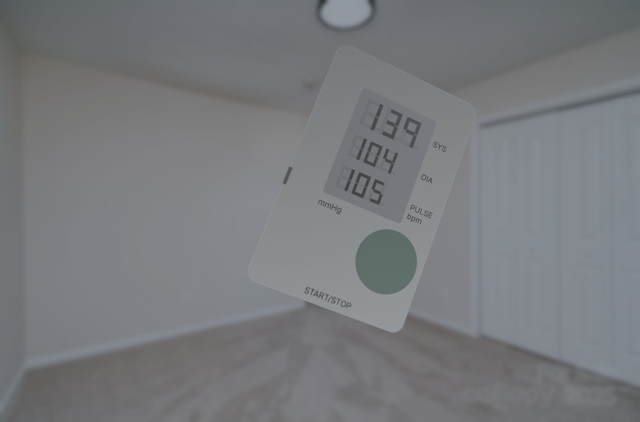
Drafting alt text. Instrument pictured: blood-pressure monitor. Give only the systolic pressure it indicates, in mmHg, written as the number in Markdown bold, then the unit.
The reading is **139** mmHg
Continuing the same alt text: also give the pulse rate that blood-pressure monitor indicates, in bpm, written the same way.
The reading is **105** bpm
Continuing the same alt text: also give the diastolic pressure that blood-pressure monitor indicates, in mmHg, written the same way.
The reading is **104** mmHg
